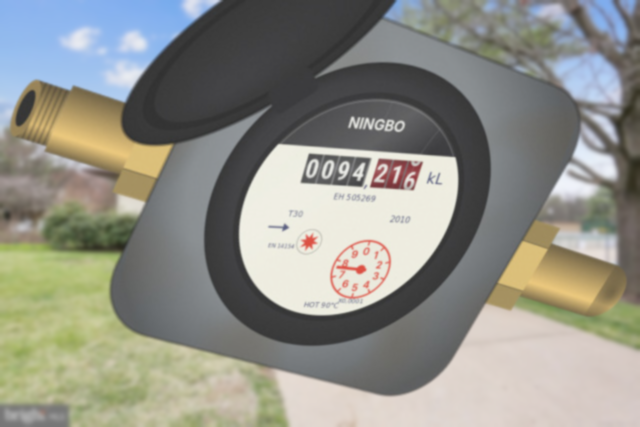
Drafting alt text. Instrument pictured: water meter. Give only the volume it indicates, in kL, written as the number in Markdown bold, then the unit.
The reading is **94.2157** kL
